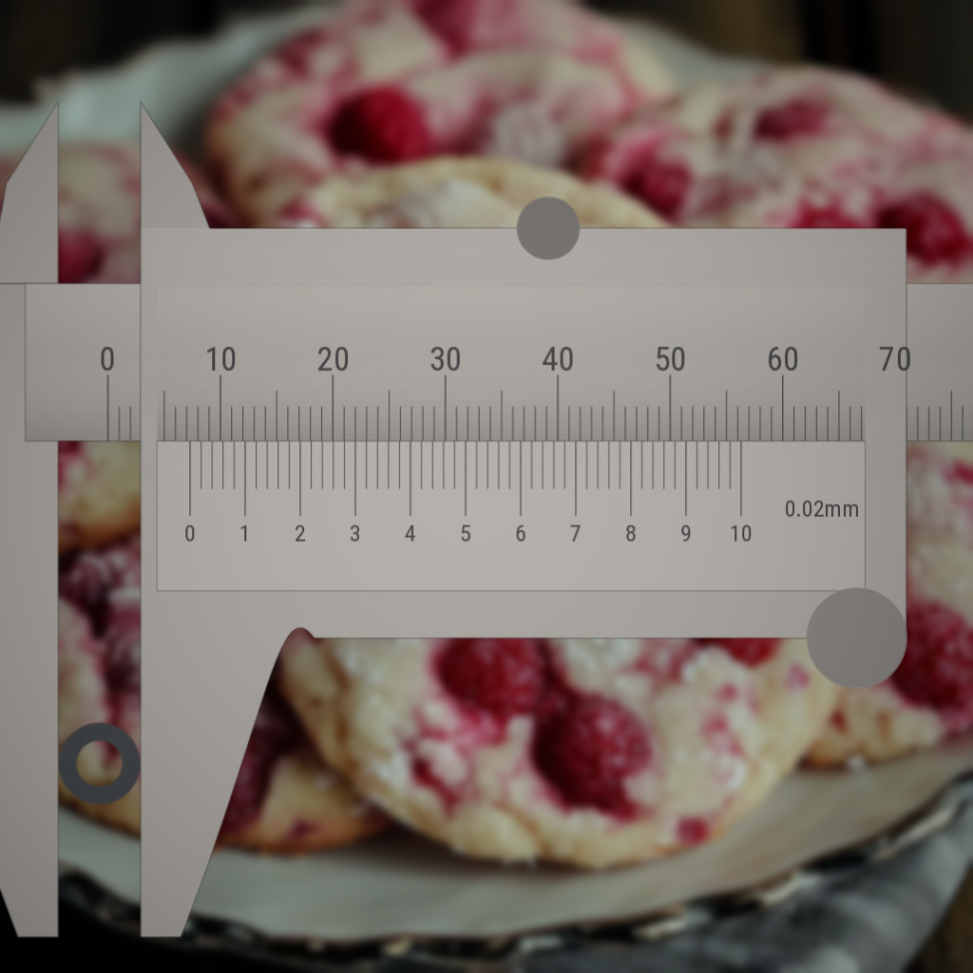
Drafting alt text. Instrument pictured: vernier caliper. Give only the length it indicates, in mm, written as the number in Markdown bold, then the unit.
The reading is **7.3** mm
